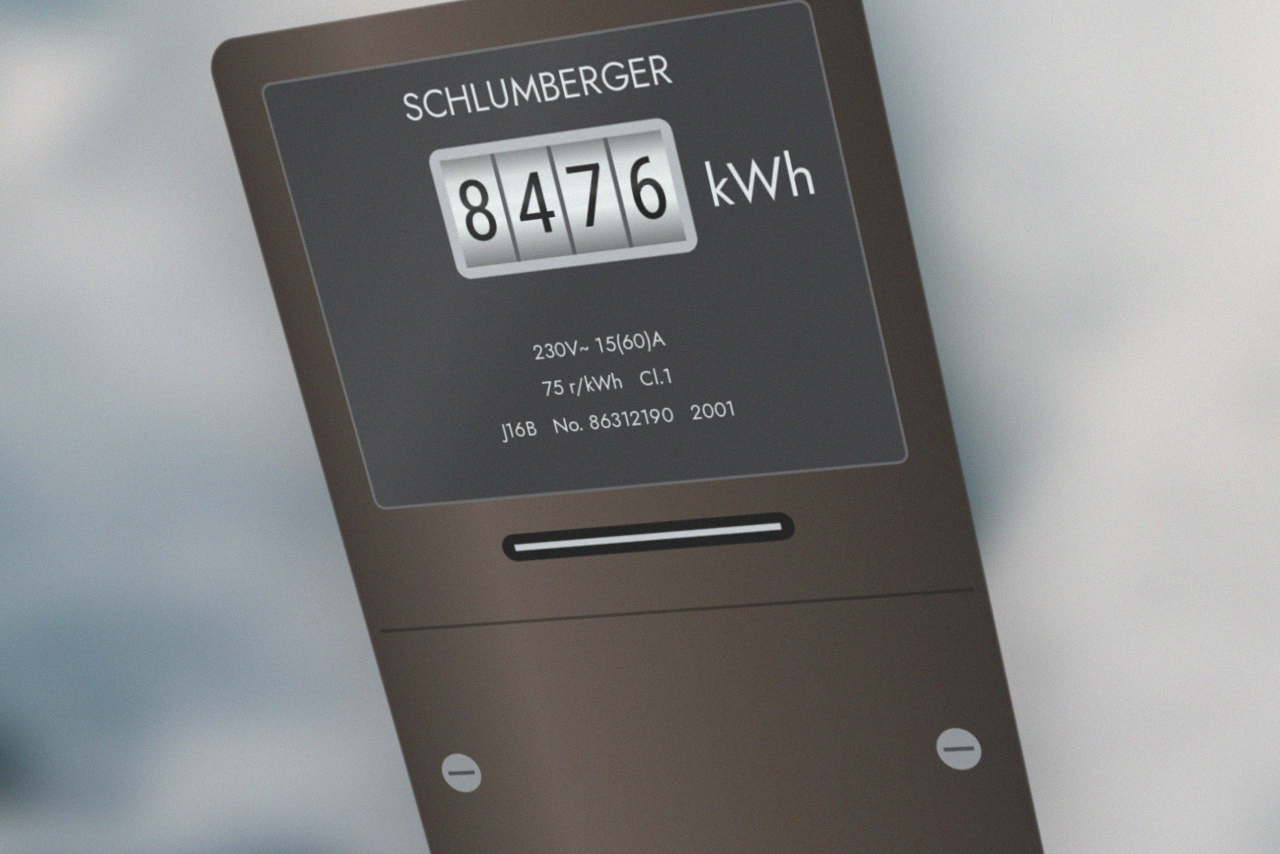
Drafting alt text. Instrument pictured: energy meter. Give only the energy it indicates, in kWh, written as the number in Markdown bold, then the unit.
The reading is **8476** kWh
